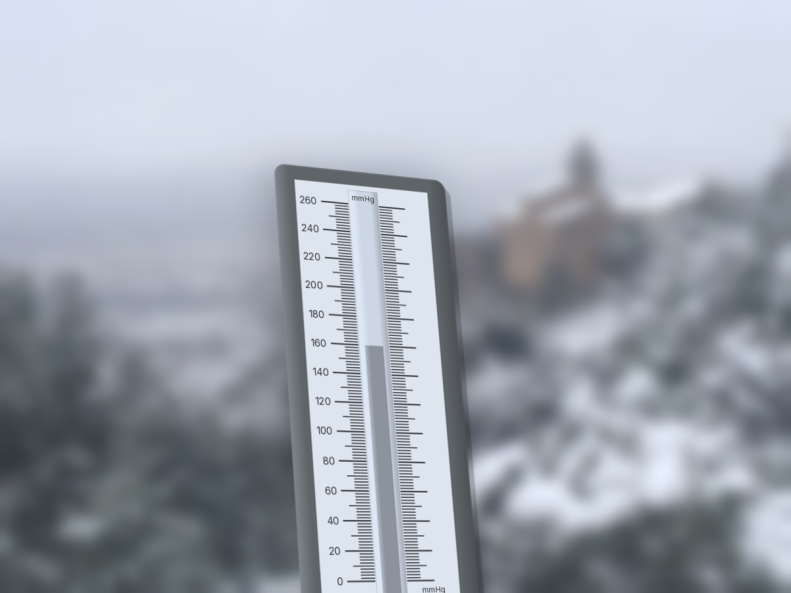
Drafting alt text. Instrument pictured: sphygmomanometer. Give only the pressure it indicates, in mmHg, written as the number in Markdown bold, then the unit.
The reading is **160** mmHg
